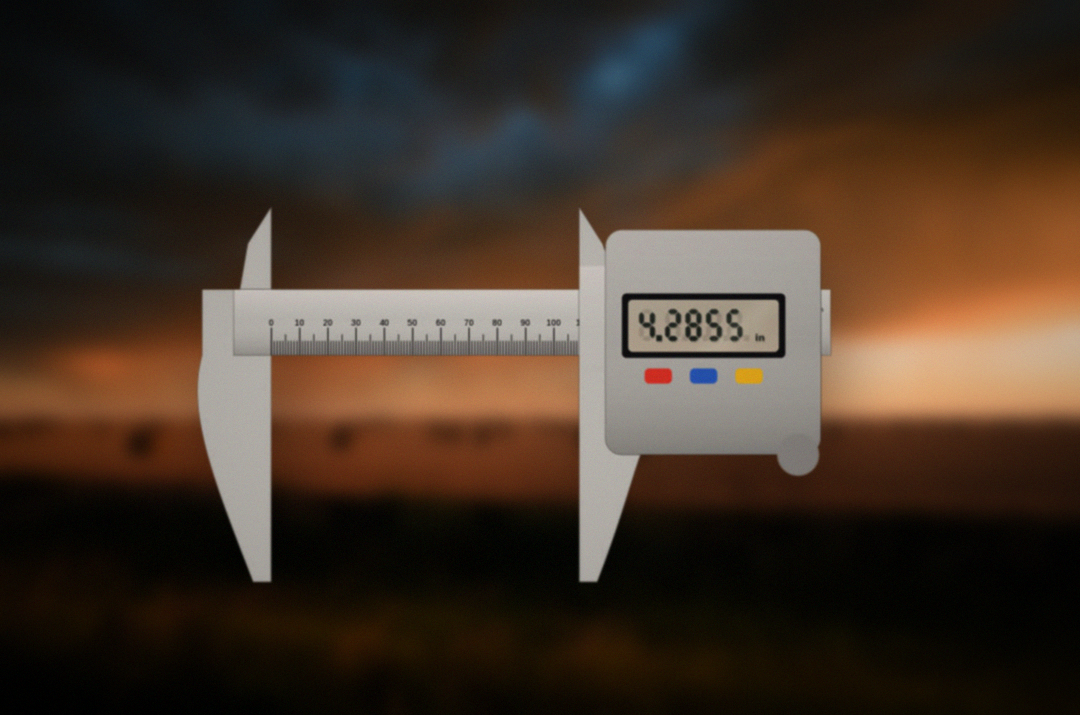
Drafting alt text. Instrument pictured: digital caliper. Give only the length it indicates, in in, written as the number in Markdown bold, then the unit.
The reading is **4.2855** in
